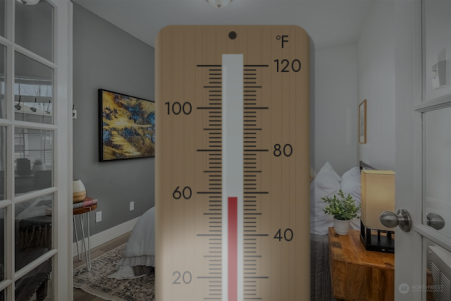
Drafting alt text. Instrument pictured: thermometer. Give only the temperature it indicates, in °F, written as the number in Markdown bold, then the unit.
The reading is **58** °F
